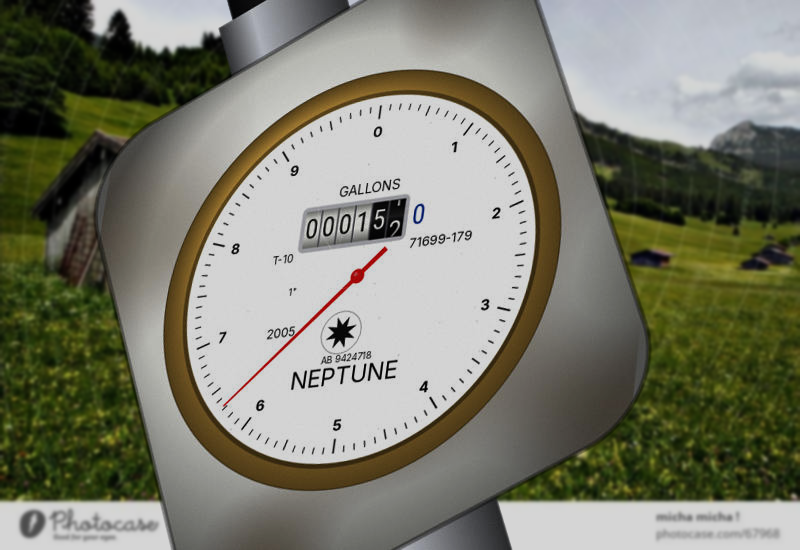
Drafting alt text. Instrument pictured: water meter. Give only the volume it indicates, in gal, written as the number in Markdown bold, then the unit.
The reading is **1516.3** gal
